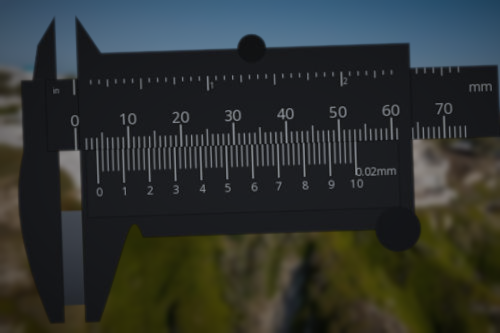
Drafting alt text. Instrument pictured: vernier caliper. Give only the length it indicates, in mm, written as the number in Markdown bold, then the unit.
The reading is **4.0** mm
